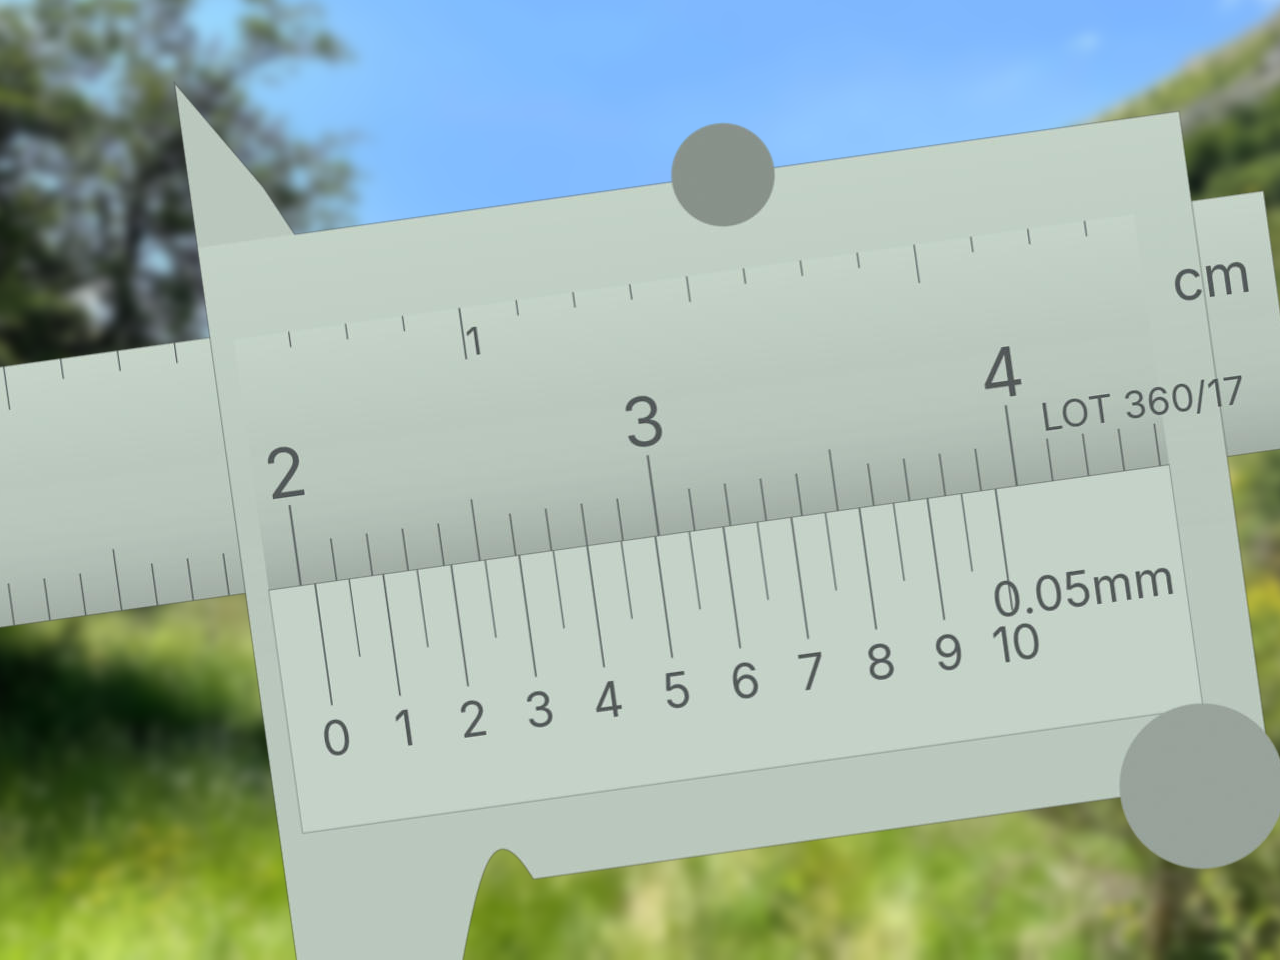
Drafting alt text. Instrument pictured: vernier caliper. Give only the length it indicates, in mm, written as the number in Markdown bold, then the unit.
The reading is **20.40** mm
